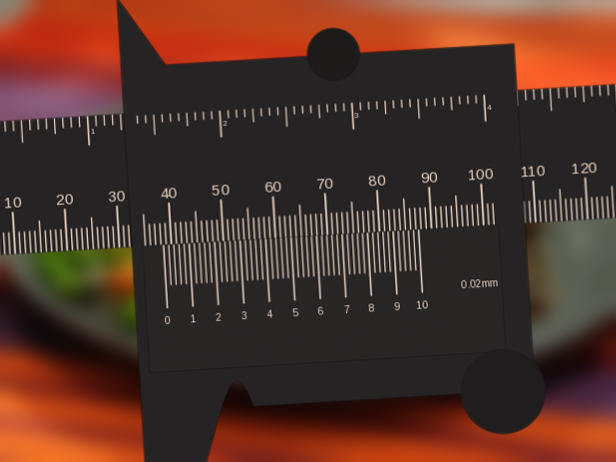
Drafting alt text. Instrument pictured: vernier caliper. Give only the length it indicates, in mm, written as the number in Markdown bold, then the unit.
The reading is **38.5** mm
